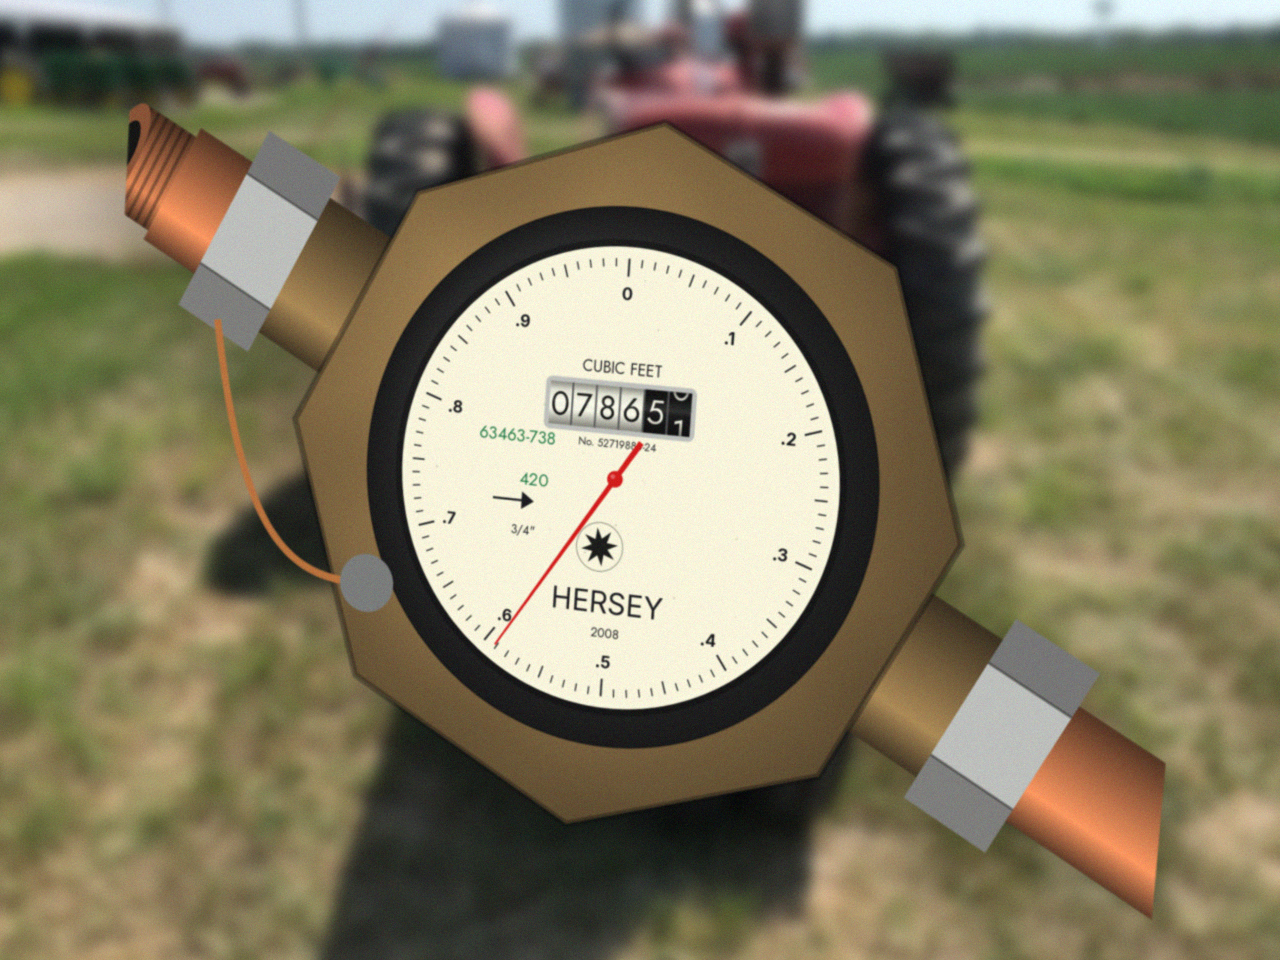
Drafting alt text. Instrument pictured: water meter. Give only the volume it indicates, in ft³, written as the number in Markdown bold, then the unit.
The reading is **78650.59** ft³
